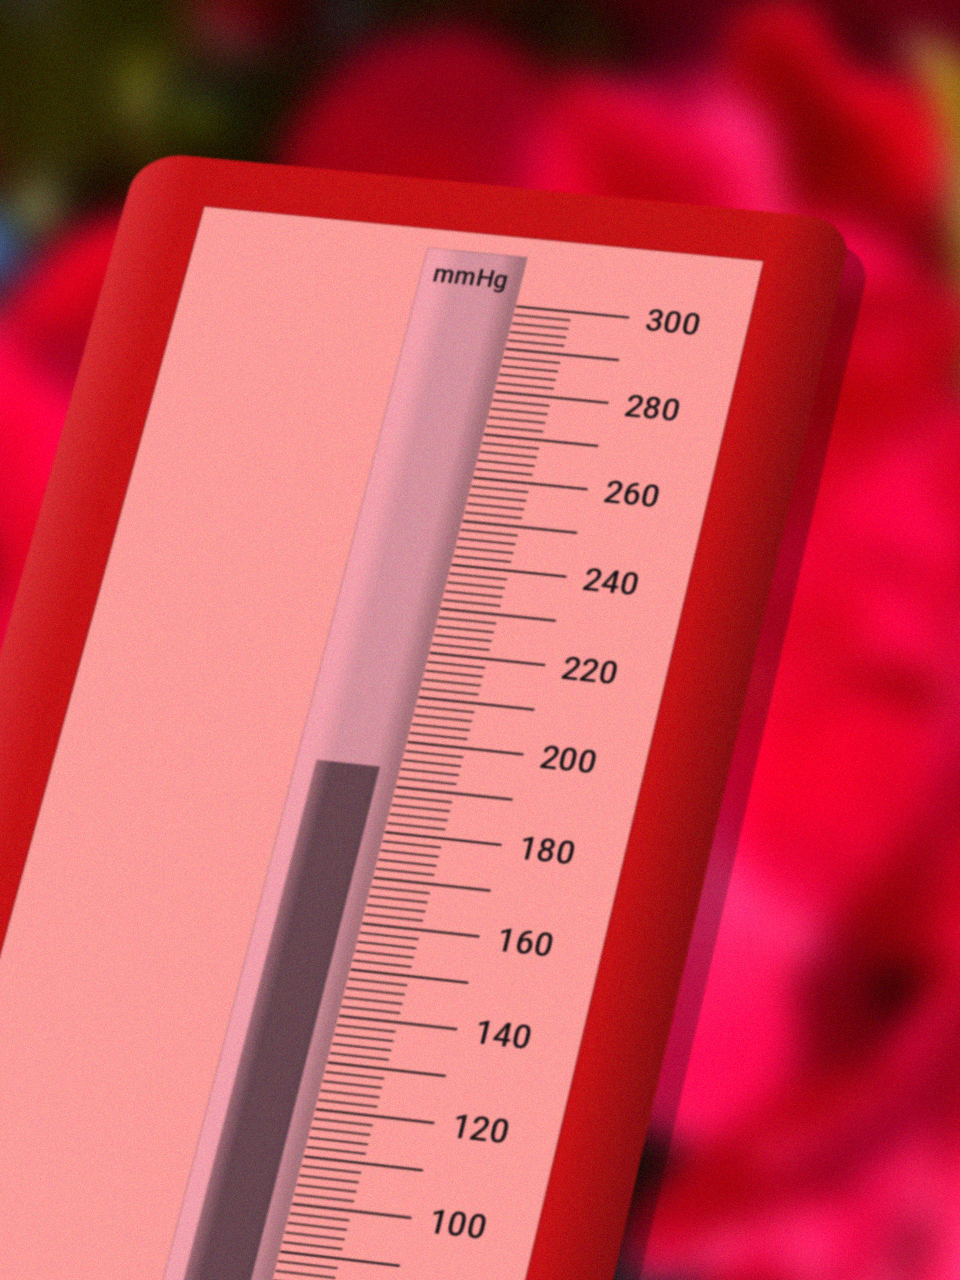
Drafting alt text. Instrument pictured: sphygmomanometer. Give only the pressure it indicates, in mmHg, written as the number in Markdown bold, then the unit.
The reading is **194** mmHg
